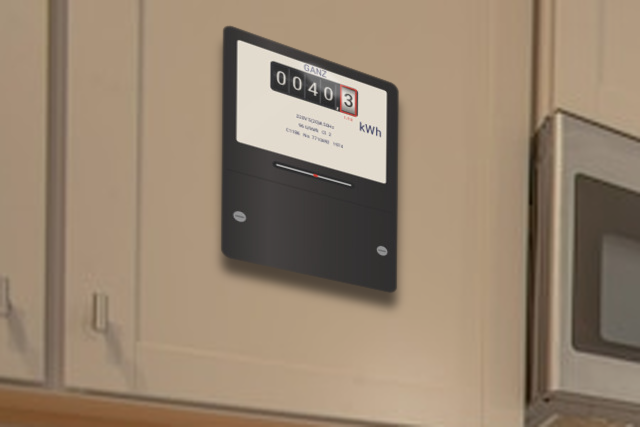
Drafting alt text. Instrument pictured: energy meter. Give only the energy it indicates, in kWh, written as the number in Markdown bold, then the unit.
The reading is **40.3** kWh
